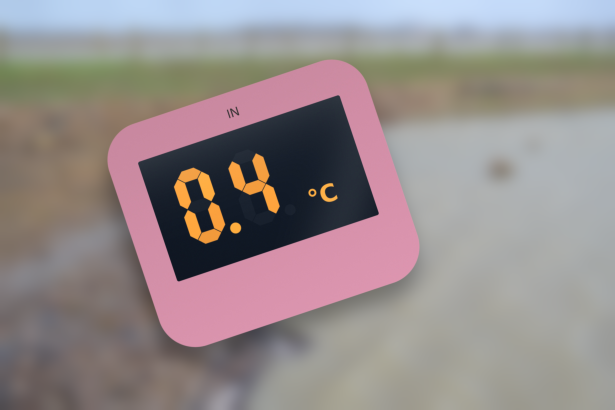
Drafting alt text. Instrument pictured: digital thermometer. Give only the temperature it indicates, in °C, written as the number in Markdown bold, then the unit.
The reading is **0.4** °C
